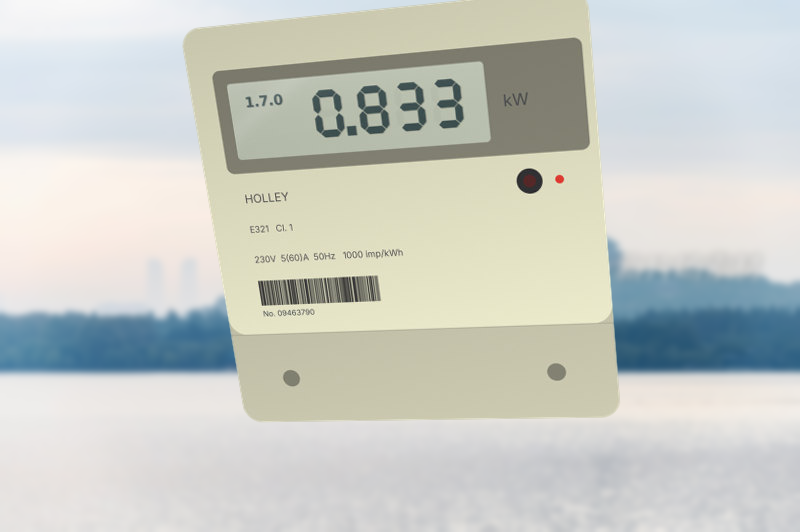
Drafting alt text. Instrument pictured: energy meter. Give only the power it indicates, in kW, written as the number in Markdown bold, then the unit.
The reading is **0.833** kW
